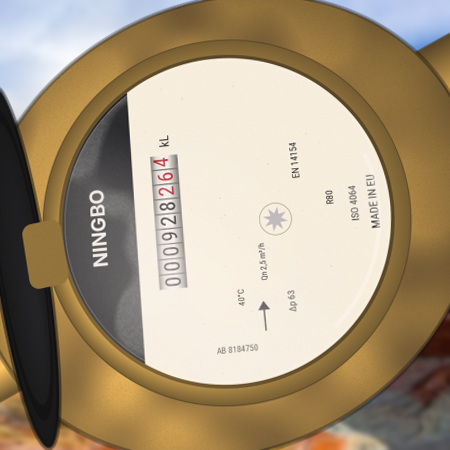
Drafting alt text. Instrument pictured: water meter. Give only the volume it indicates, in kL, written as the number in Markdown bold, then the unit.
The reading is **928.264** kL
